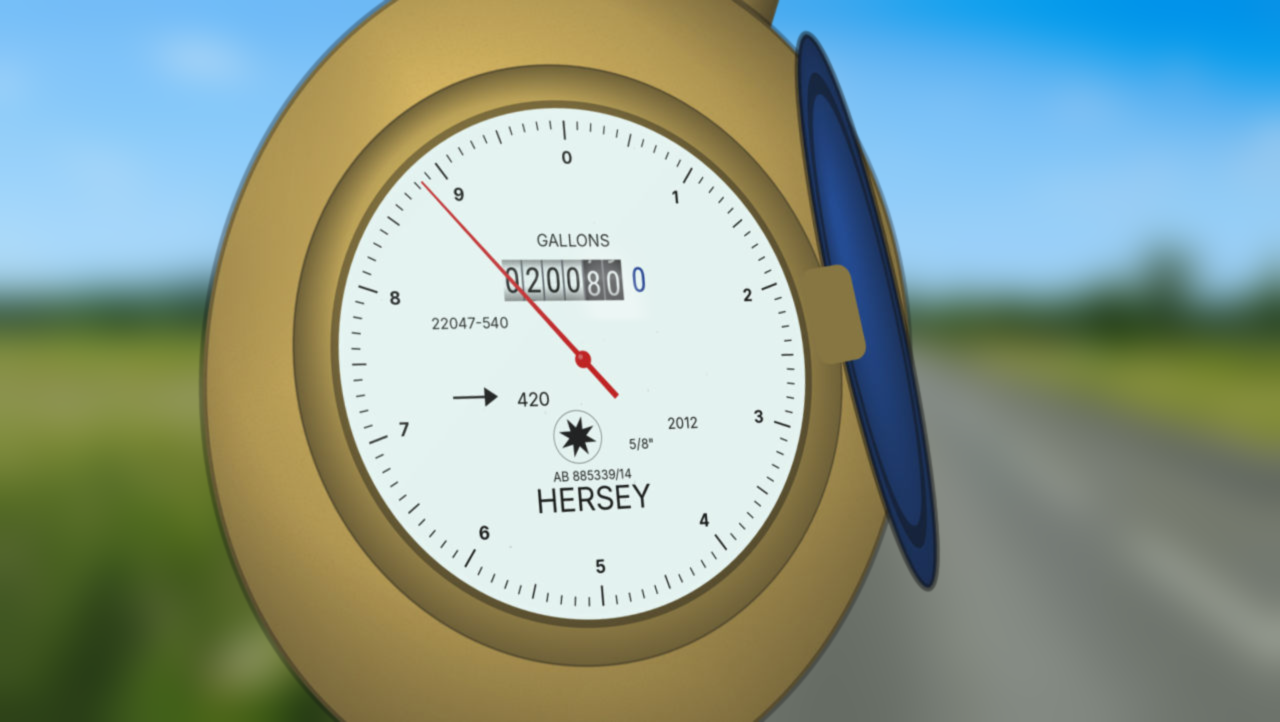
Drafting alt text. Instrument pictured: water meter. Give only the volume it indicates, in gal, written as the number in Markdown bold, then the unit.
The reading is **200798.8** gal
